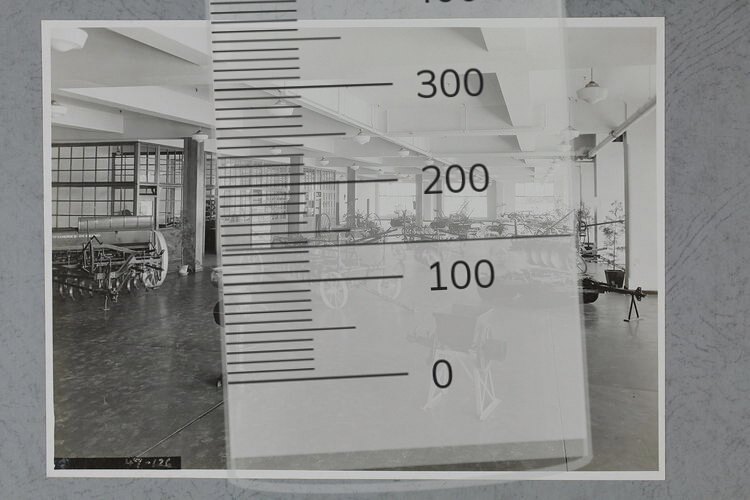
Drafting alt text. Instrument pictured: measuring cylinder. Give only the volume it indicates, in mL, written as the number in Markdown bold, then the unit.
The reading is **135** mL
